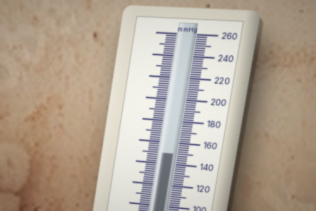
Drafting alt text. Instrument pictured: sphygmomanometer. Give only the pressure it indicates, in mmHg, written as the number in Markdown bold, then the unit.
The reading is **150** mmHg
